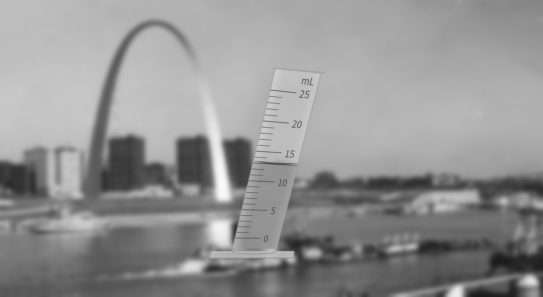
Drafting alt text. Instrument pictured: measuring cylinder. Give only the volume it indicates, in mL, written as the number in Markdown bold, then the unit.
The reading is **13** mL
